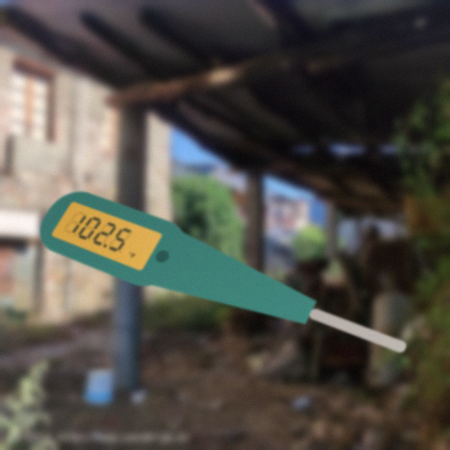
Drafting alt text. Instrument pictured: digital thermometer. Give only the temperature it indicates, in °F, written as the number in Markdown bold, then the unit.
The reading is **102.5** °F
